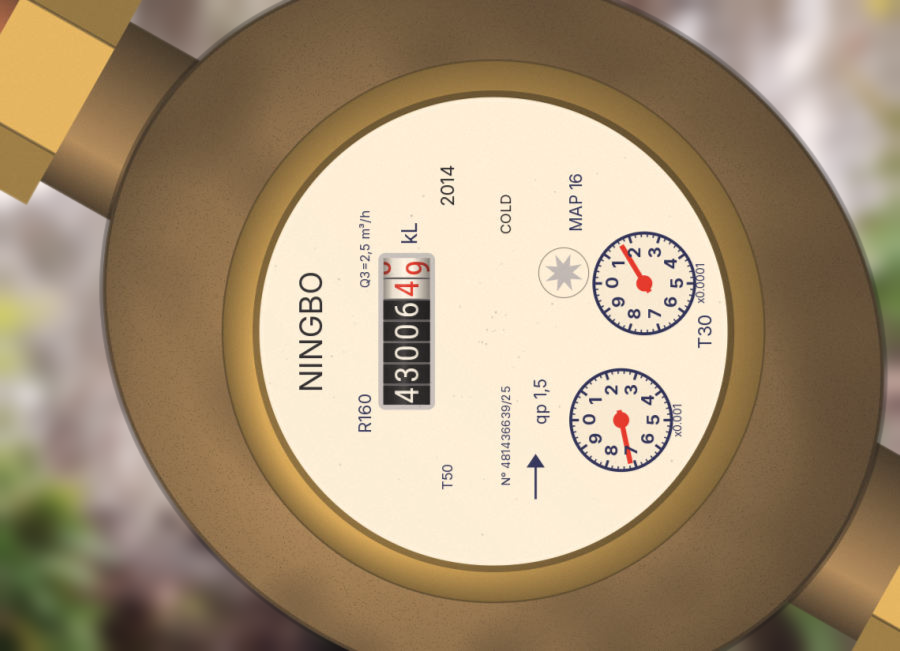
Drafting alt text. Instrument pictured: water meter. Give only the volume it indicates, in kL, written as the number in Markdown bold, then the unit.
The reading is **43006.4871** kL
